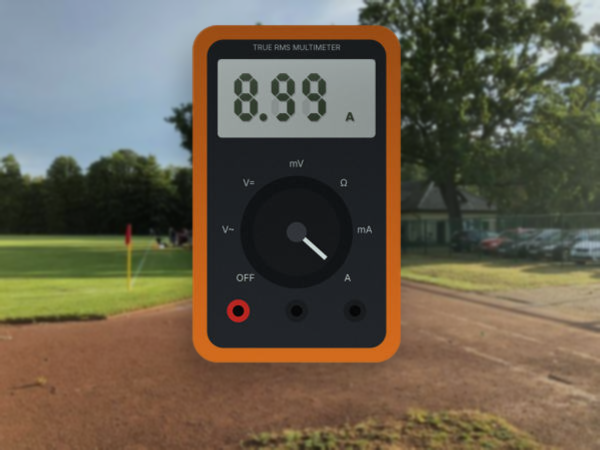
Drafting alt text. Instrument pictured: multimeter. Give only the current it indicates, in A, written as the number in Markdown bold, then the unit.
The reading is **8.99** A
